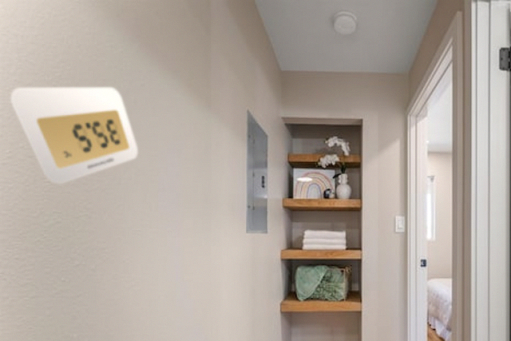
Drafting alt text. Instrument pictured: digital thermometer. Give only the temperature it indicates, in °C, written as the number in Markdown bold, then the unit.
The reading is **35.5** °C
